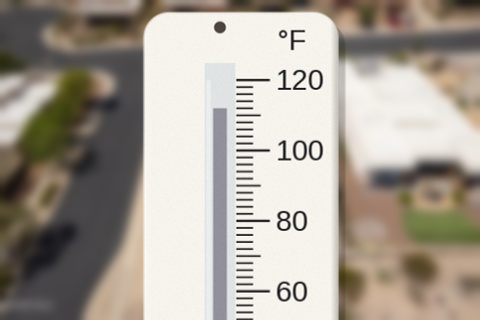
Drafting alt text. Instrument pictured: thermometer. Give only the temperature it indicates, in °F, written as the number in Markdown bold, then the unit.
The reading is **112** °F
